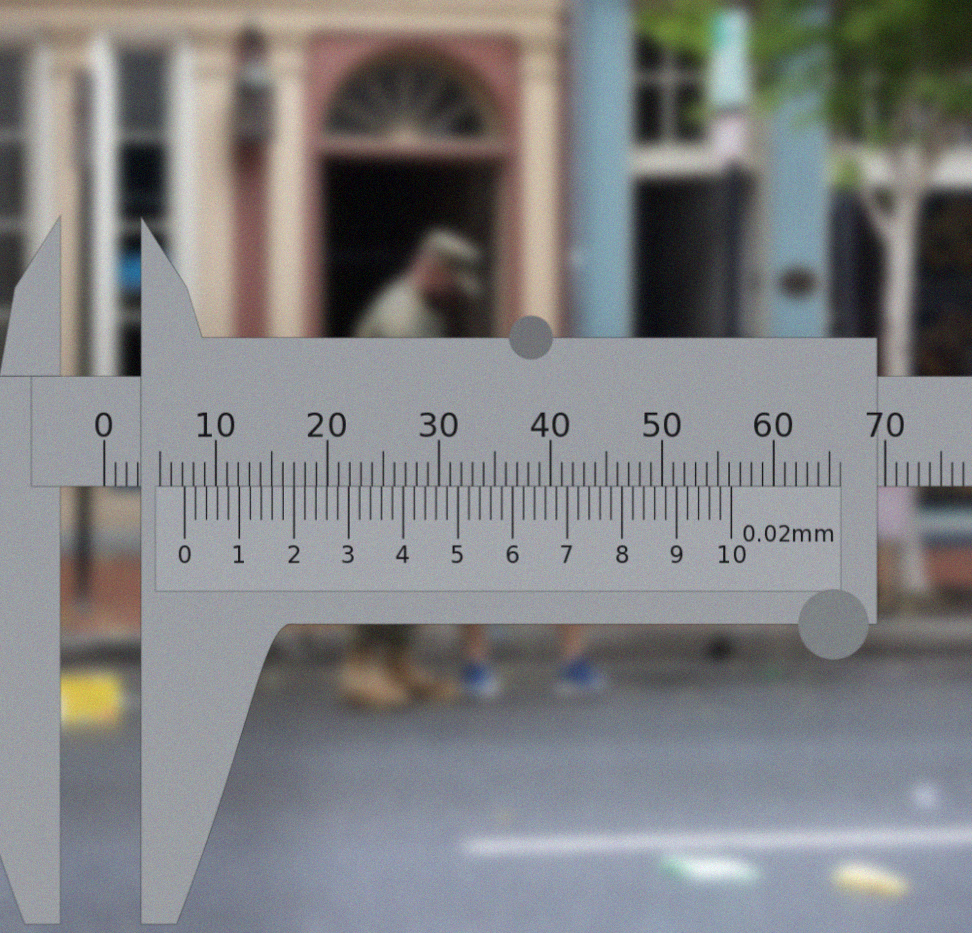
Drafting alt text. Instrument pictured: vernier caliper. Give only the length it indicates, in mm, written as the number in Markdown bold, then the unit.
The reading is **7.2** mm
